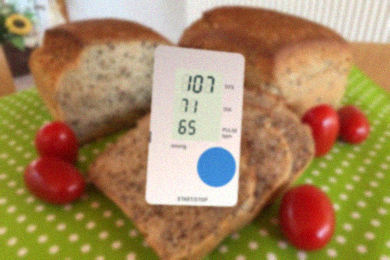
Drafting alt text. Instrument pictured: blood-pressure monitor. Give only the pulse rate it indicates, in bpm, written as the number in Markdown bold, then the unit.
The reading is **65** bpm
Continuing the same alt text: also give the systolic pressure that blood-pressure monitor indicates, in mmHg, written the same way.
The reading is **107** mmHg
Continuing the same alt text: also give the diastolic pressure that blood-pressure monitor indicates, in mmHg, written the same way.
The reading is **71** mmHg
